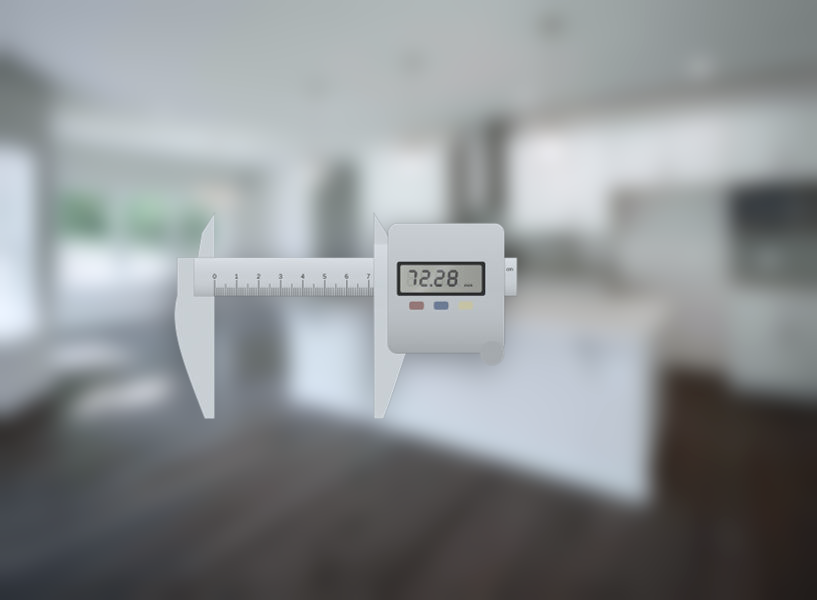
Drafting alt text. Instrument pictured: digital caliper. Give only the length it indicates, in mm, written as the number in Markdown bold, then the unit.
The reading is **72.28** mm
